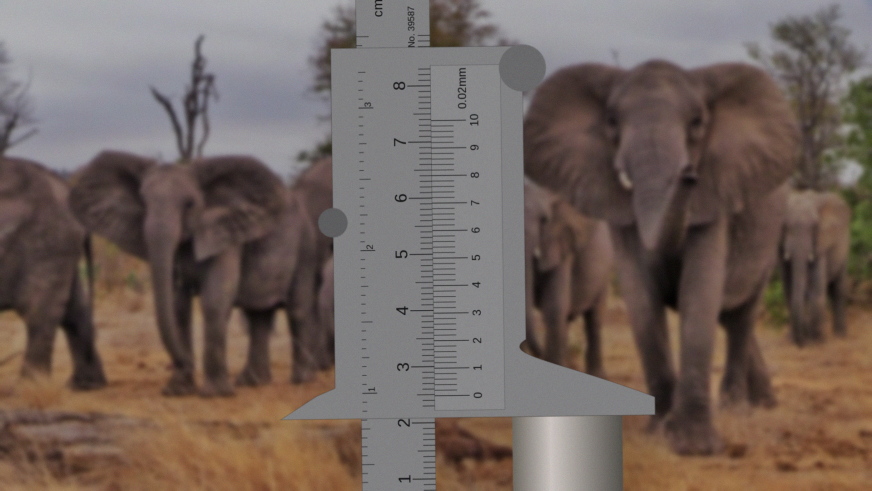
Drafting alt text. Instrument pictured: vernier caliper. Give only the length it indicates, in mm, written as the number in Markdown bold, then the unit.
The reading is **24.8** mm
